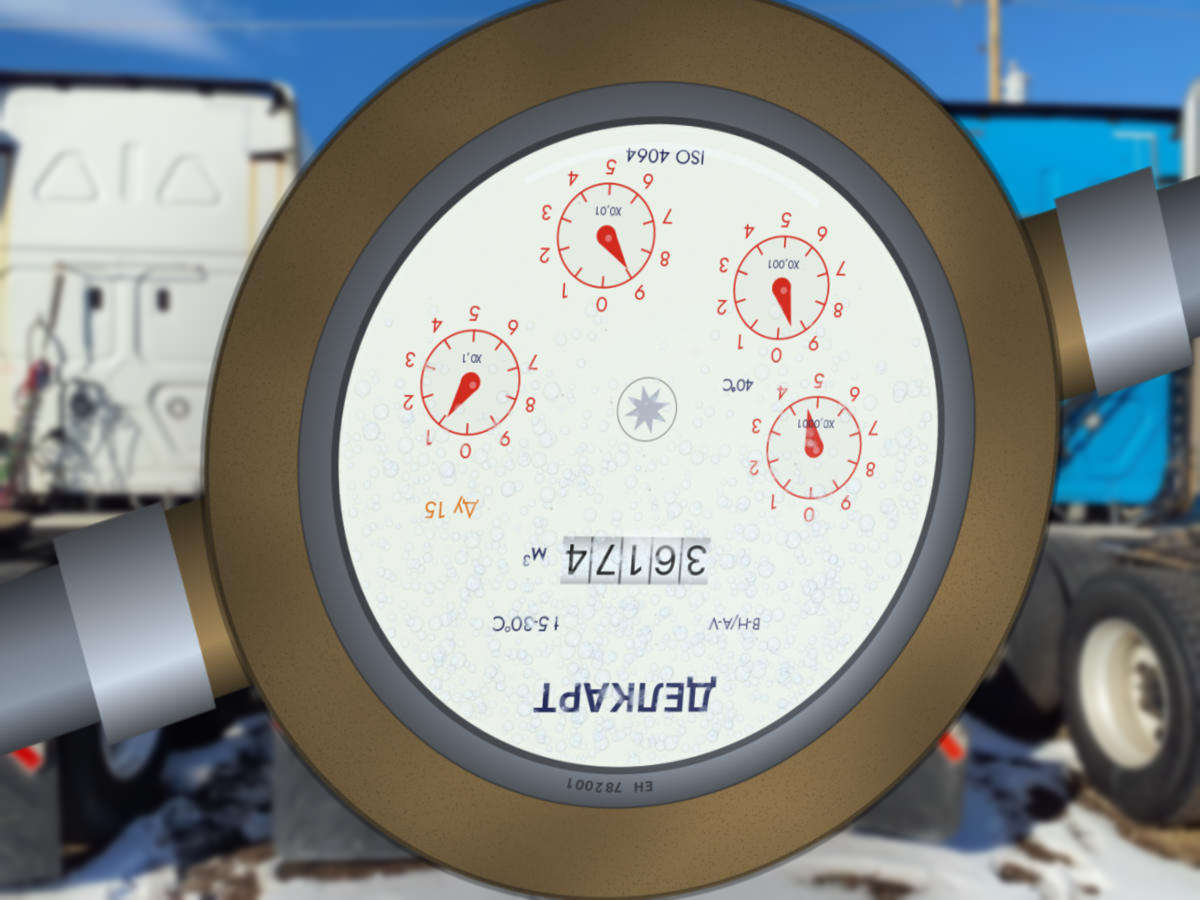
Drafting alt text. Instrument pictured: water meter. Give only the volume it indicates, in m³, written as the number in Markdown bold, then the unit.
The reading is **36174.0894** m³
